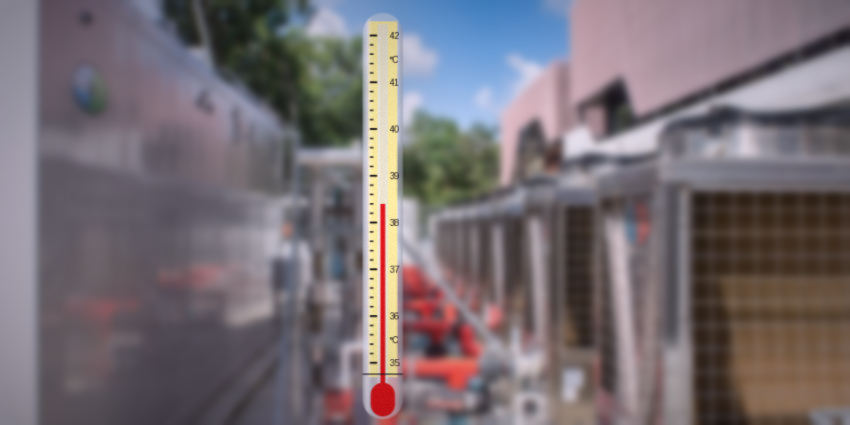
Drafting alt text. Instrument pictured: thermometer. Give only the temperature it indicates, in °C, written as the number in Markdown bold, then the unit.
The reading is **38.4** °C
